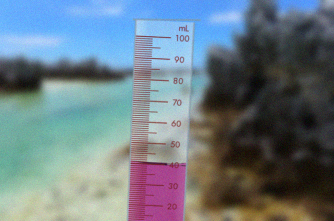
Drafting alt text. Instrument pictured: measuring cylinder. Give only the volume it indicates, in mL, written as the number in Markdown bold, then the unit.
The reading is **40** mL
